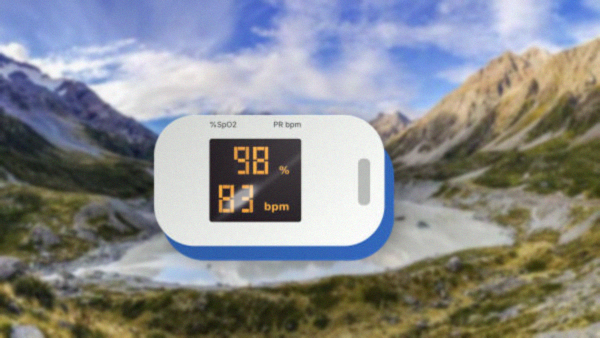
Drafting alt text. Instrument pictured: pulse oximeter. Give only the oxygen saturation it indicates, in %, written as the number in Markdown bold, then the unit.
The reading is **98** %
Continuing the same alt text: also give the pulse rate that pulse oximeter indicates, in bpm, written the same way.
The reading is **83** bpm
